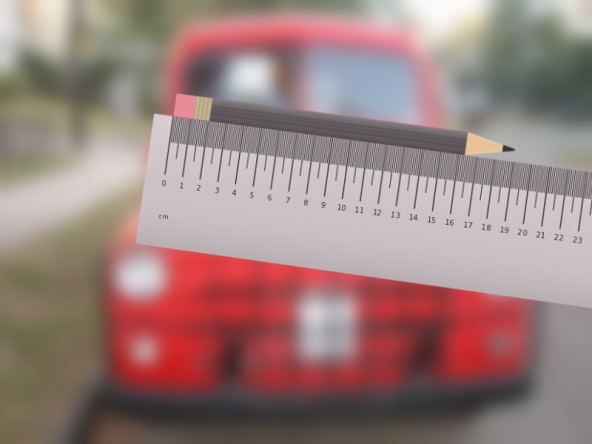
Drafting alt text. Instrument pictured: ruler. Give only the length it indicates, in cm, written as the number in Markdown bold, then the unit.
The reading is **19** cm
